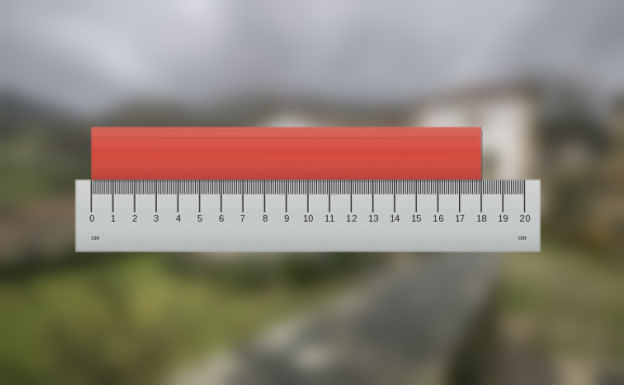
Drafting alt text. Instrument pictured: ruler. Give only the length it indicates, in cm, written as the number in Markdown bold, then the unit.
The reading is **18** cm
